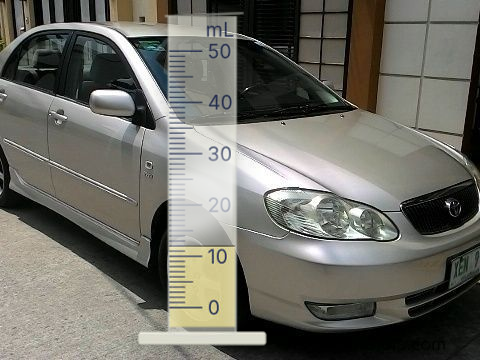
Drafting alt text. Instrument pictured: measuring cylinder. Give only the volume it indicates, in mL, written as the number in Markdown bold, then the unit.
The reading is **12** mL
